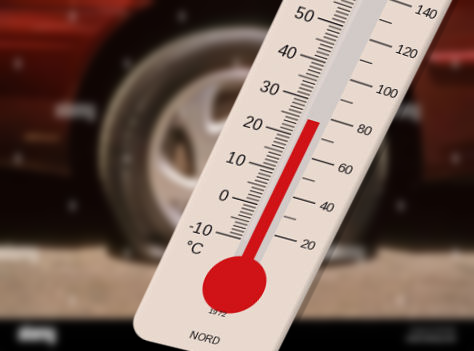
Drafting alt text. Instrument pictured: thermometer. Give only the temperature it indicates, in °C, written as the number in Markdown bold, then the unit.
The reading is **25** °C
